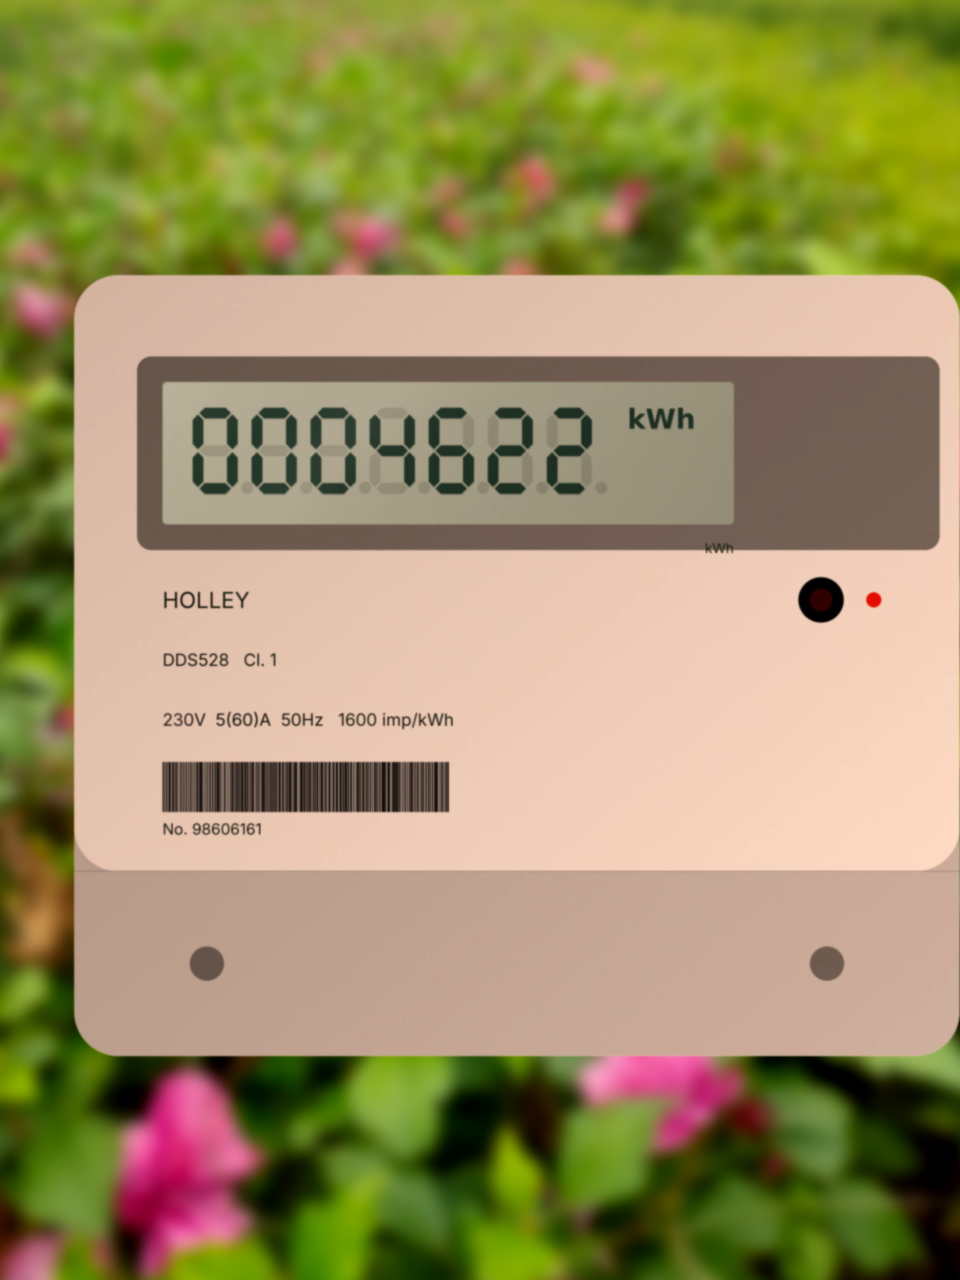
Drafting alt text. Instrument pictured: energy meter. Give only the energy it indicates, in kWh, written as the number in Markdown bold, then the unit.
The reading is **4622** kWh
